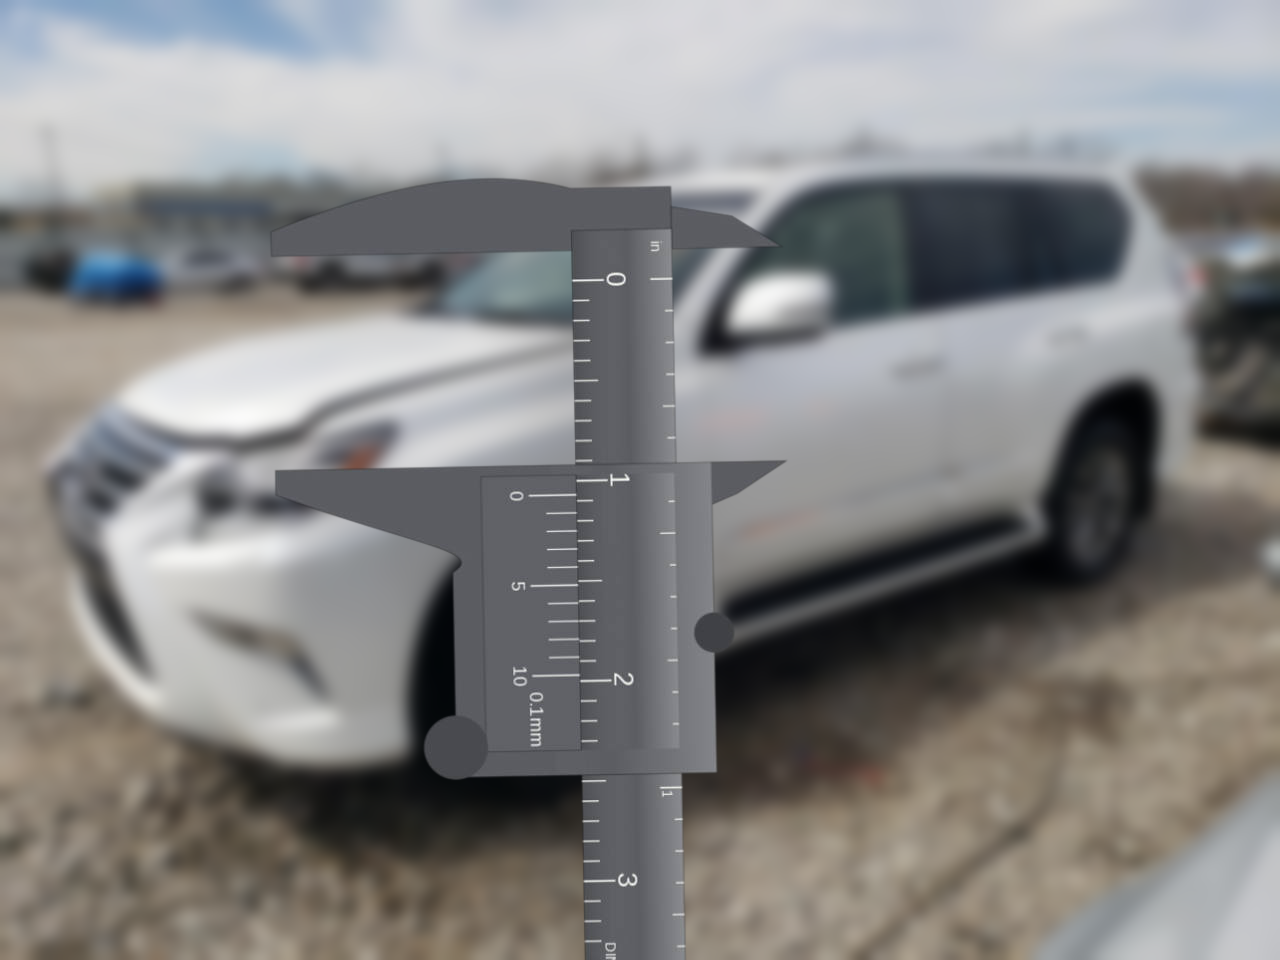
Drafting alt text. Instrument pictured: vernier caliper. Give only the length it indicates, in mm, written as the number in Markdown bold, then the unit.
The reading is **10.7** mm
